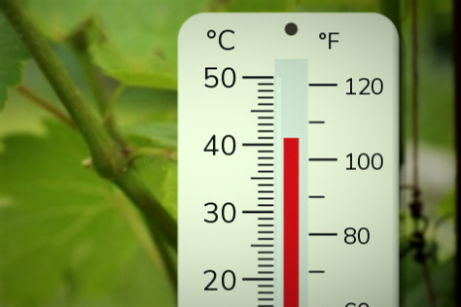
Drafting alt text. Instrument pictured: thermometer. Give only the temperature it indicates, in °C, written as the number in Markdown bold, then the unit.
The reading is **41** °C
